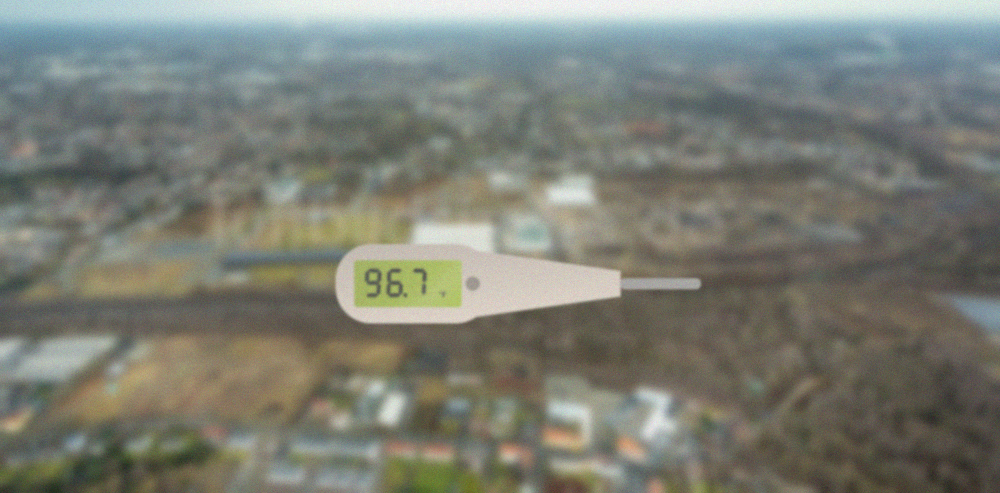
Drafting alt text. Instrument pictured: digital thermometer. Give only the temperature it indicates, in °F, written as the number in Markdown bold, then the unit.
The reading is **96.7** °F
